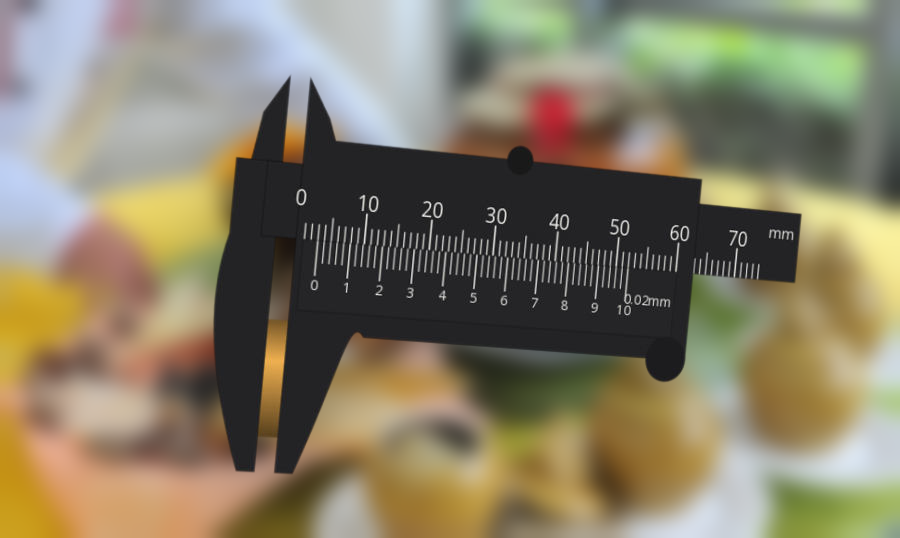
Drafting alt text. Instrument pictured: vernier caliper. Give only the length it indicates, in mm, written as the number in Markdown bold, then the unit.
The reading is **3.0** mm
